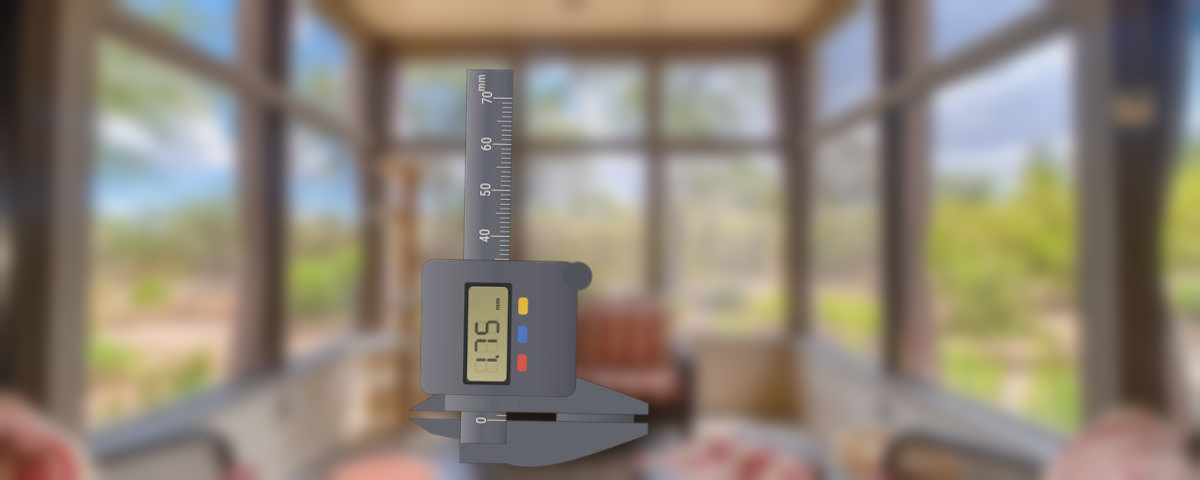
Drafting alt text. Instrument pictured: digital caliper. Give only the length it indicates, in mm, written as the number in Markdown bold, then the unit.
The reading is **1.75** mm
